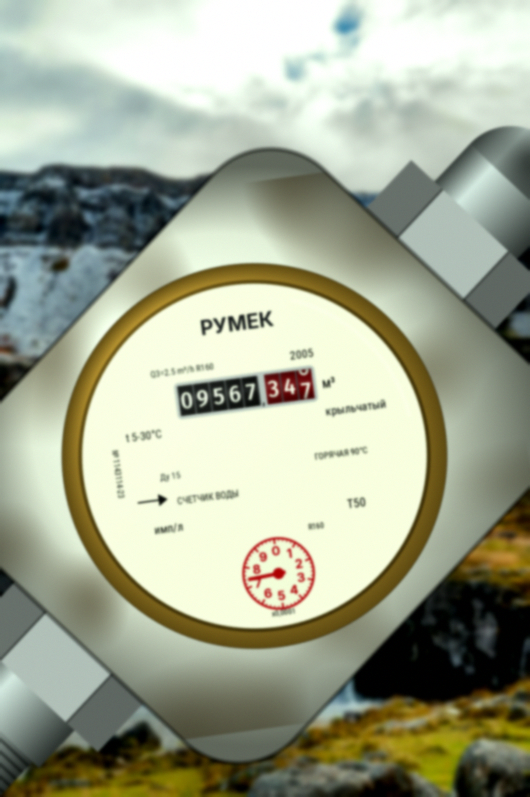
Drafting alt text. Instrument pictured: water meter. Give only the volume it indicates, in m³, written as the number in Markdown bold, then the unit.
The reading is **9567.3467** m³
